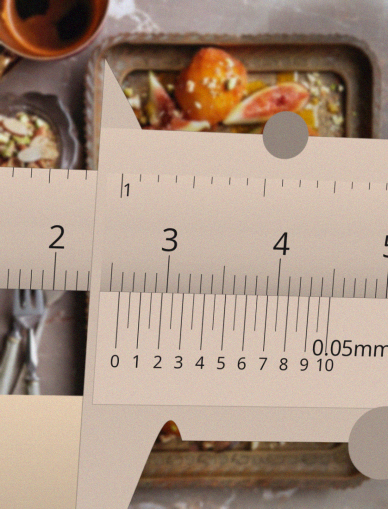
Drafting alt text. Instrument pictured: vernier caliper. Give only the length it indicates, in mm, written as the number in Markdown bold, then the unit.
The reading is **25.8** mm
